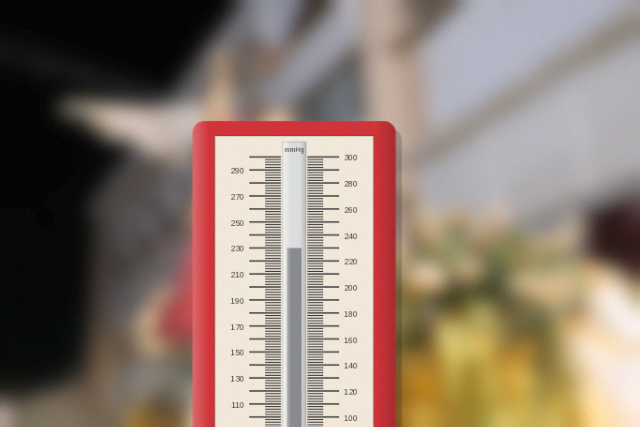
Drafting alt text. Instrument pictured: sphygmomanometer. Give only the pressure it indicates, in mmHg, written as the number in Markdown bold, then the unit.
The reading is **230** mmHg
